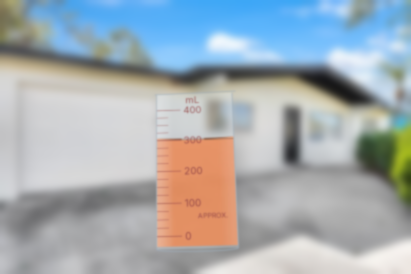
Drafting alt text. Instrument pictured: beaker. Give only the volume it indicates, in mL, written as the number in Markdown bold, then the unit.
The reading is **300** mL
